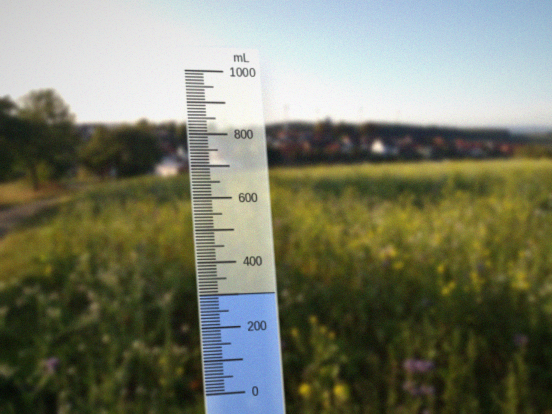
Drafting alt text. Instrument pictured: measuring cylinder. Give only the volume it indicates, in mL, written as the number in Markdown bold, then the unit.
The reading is **300** mL
